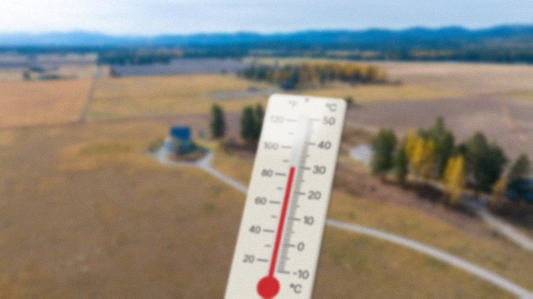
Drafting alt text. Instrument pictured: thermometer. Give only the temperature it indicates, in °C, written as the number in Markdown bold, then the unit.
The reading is **30** °C
